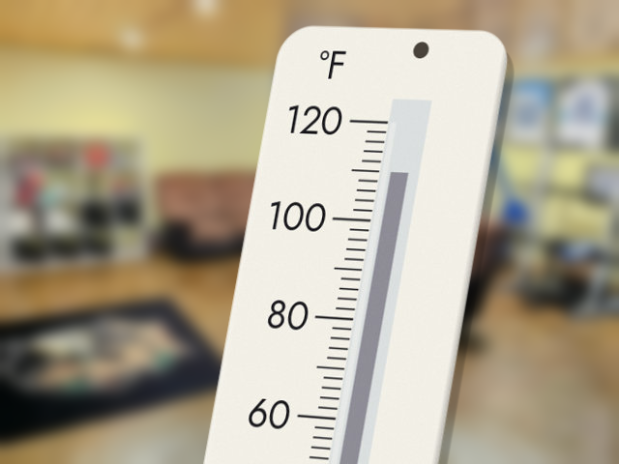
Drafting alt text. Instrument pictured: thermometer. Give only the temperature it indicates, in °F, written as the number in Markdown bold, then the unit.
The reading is **110** °F
